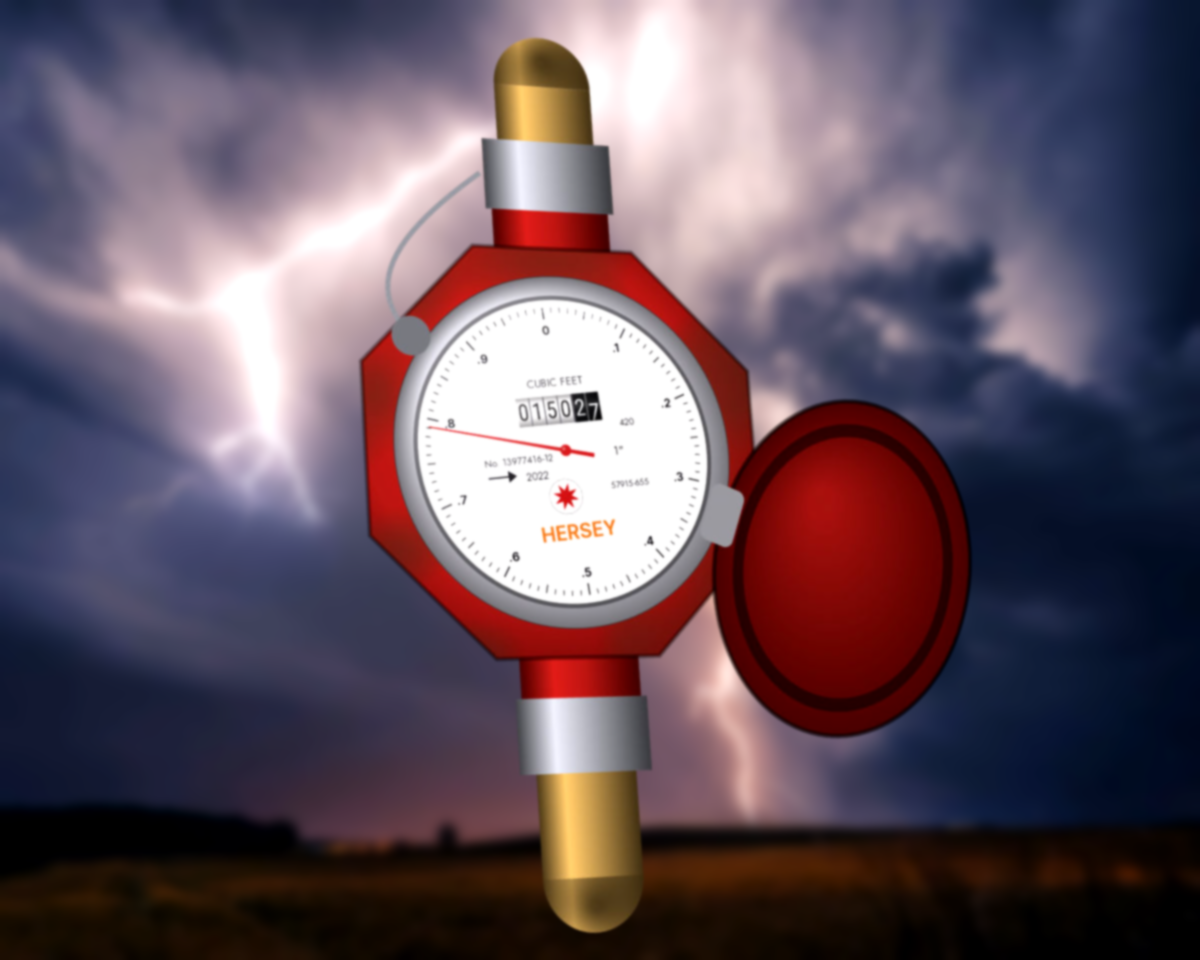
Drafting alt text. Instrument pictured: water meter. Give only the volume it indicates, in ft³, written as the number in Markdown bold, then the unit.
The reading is **15026.79** ft³
